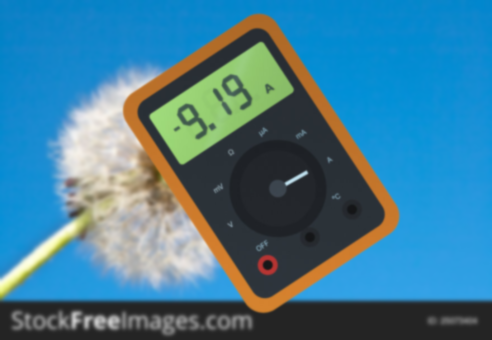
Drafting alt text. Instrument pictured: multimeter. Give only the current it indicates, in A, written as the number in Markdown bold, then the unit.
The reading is **-9.19** A
